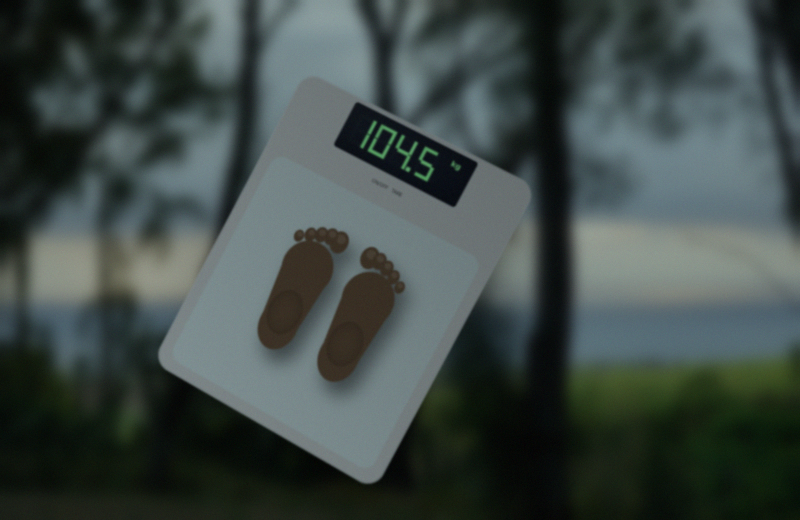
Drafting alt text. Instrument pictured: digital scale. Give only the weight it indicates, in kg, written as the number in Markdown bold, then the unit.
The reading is **104.5** kg
